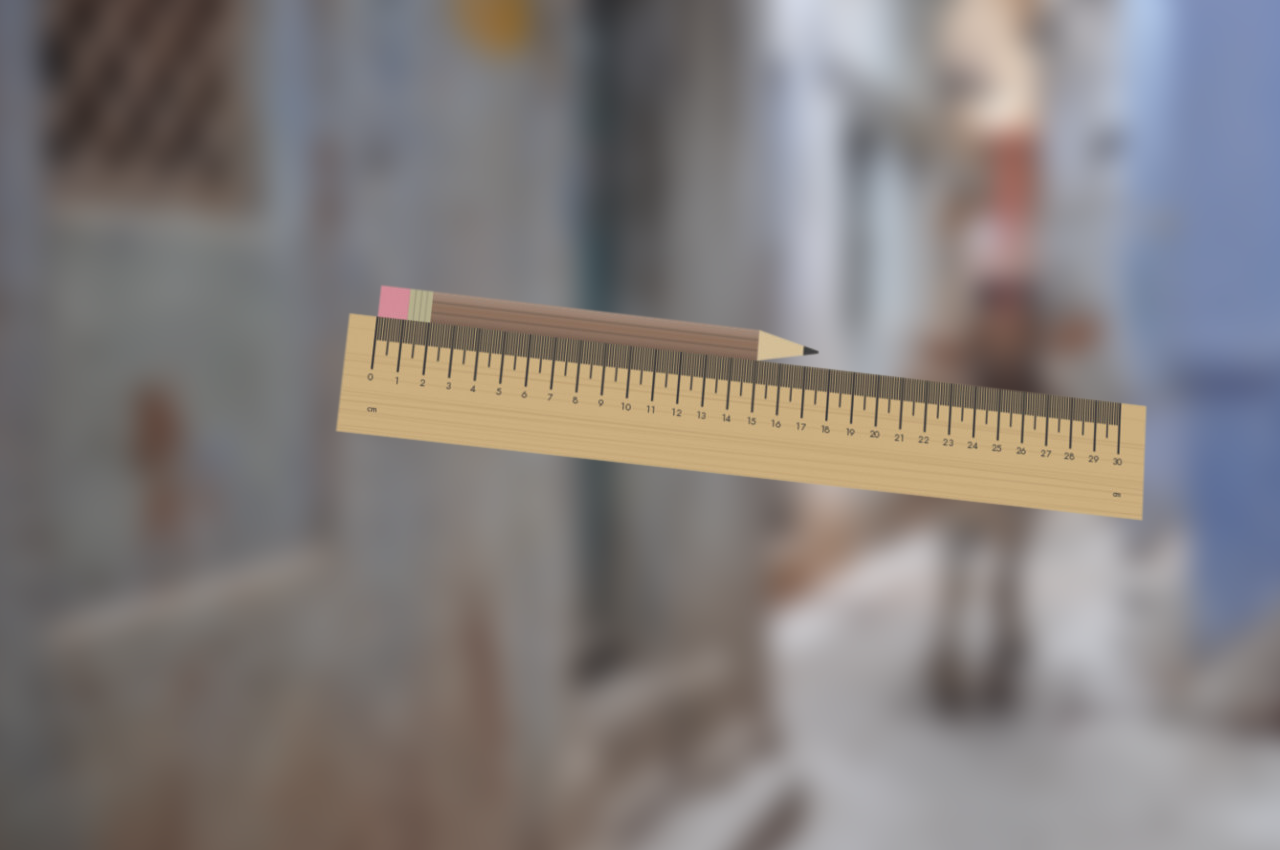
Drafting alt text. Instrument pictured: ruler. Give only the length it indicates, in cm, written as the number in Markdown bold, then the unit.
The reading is **17.5** cm
